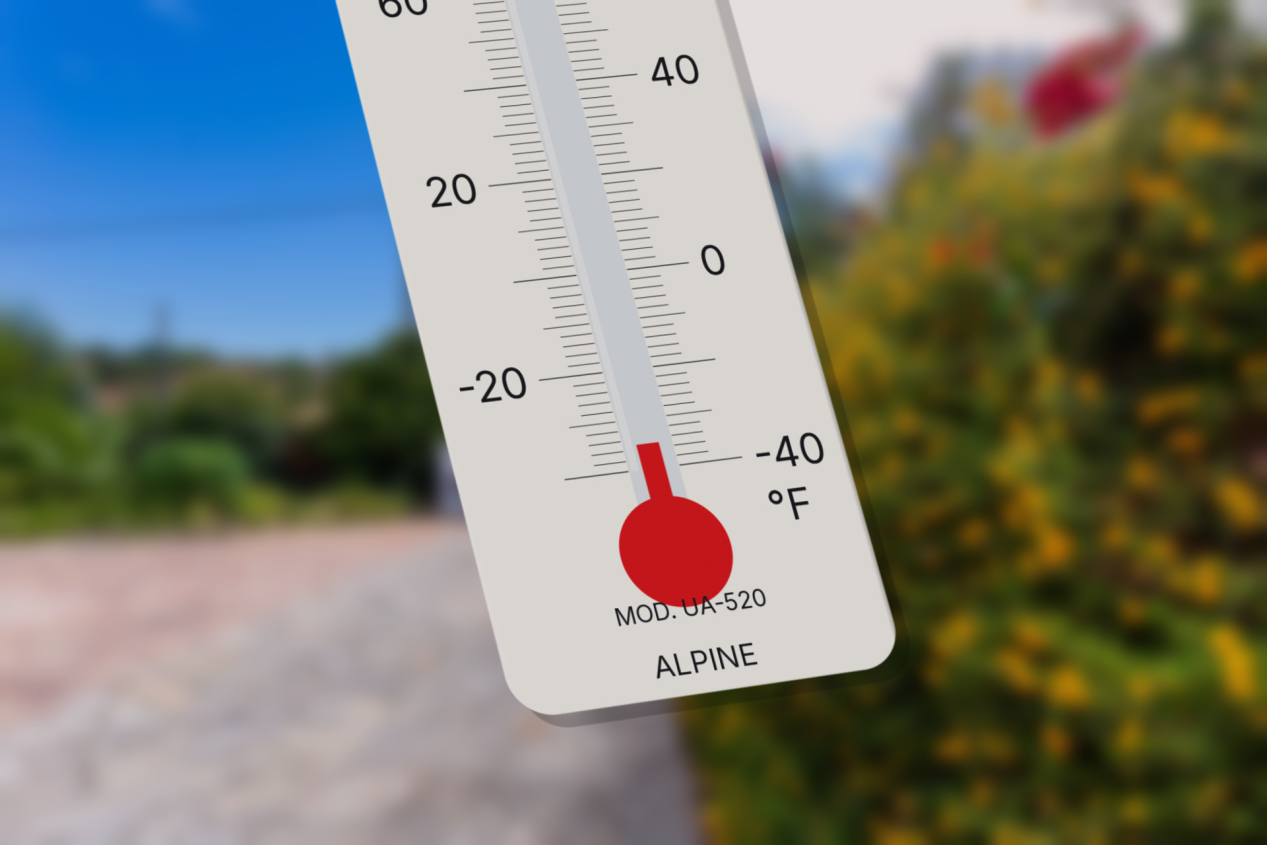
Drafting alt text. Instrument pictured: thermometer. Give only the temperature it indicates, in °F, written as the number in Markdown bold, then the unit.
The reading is **-35** °F
